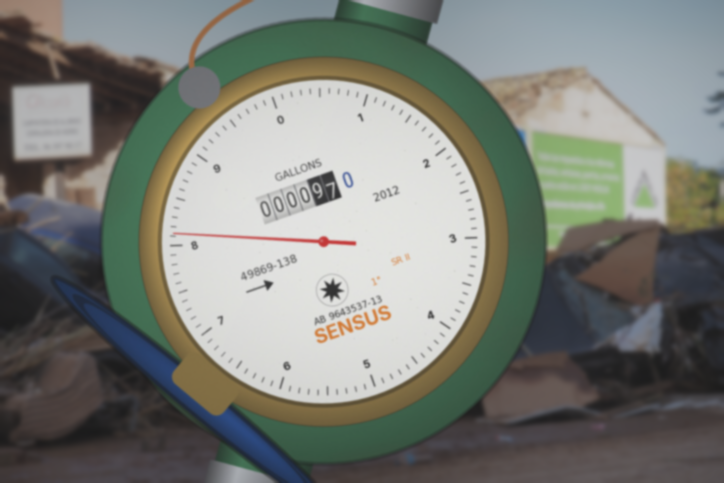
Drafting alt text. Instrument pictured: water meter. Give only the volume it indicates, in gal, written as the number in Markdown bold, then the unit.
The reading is **968.1** gal
